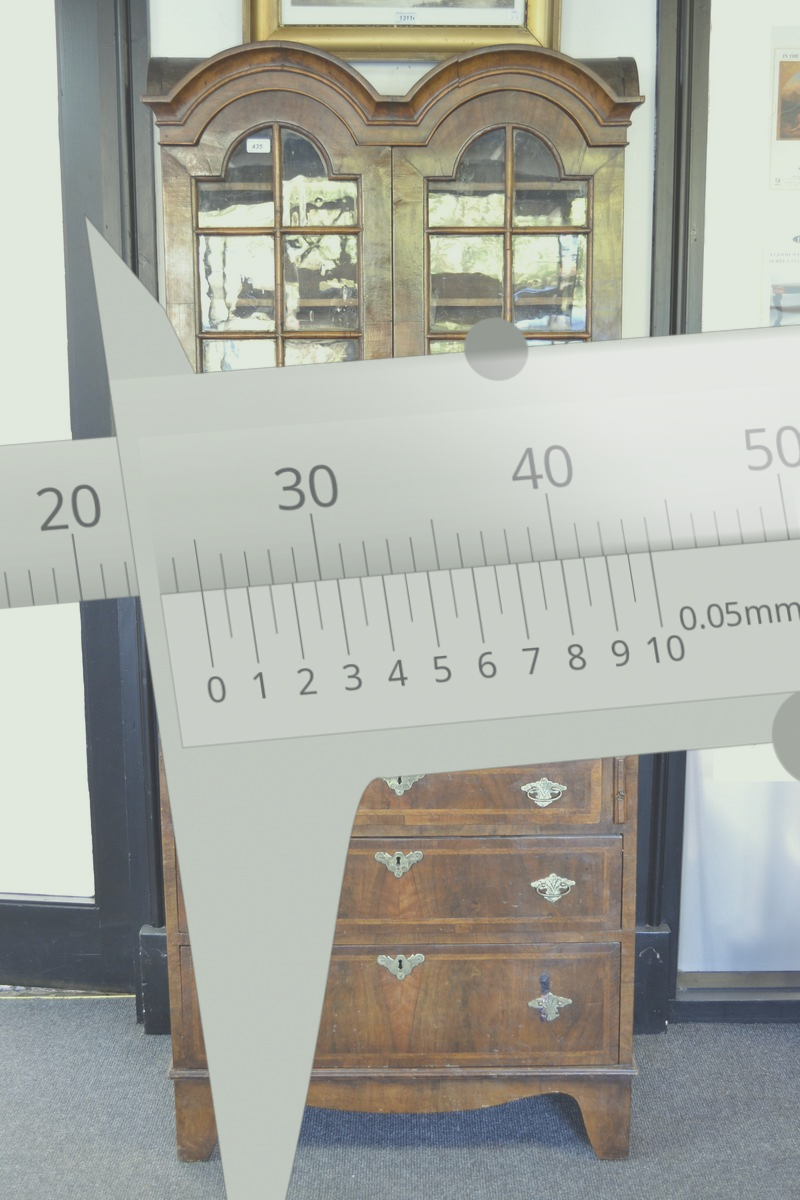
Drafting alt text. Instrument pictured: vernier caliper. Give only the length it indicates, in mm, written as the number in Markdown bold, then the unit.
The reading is **25.0** mm
